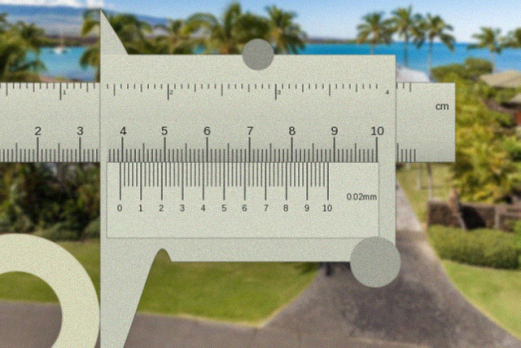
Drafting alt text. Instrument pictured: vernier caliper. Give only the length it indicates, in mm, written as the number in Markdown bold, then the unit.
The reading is **39.5** mm
